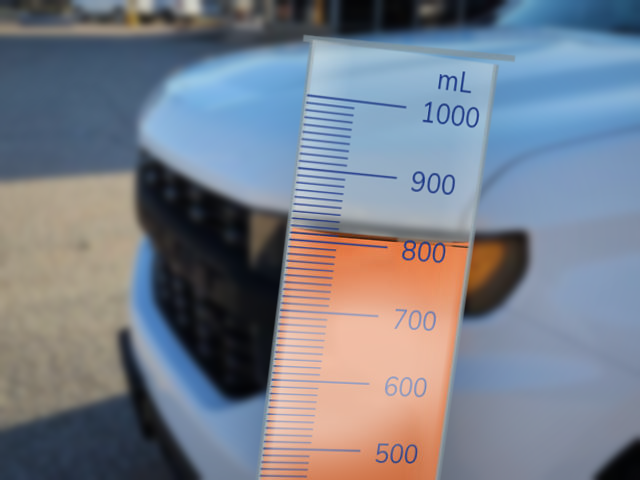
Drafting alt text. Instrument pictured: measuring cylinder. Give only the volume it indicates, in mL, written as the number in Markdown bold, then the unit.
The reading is **810** mL
